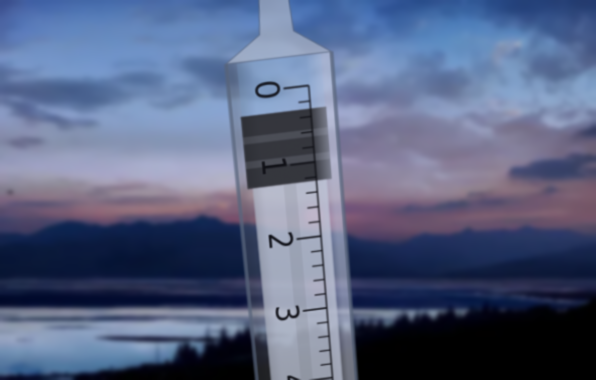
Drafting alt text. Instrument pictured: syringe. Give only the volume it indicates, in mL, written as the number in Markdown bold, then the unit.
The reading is **0.3** mL
